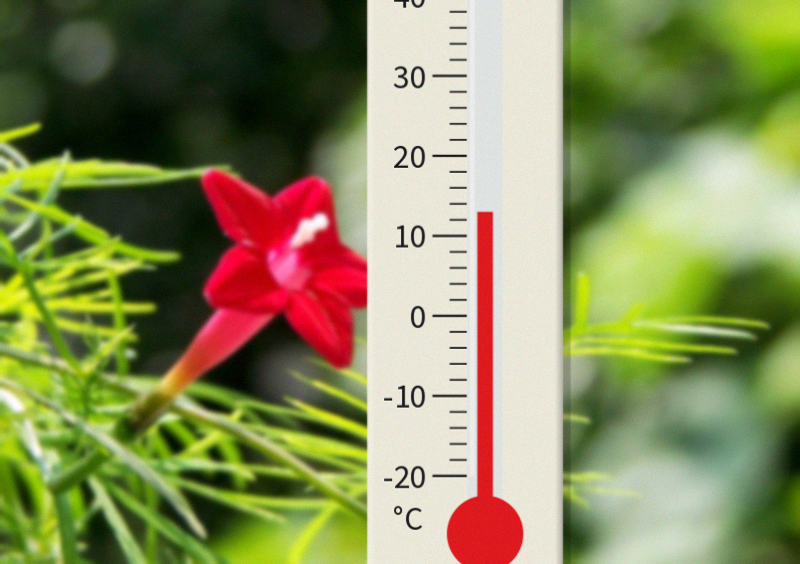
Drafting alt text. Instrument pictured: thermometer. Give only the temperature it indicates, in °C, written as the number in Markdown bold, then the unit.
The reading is **13** °C
